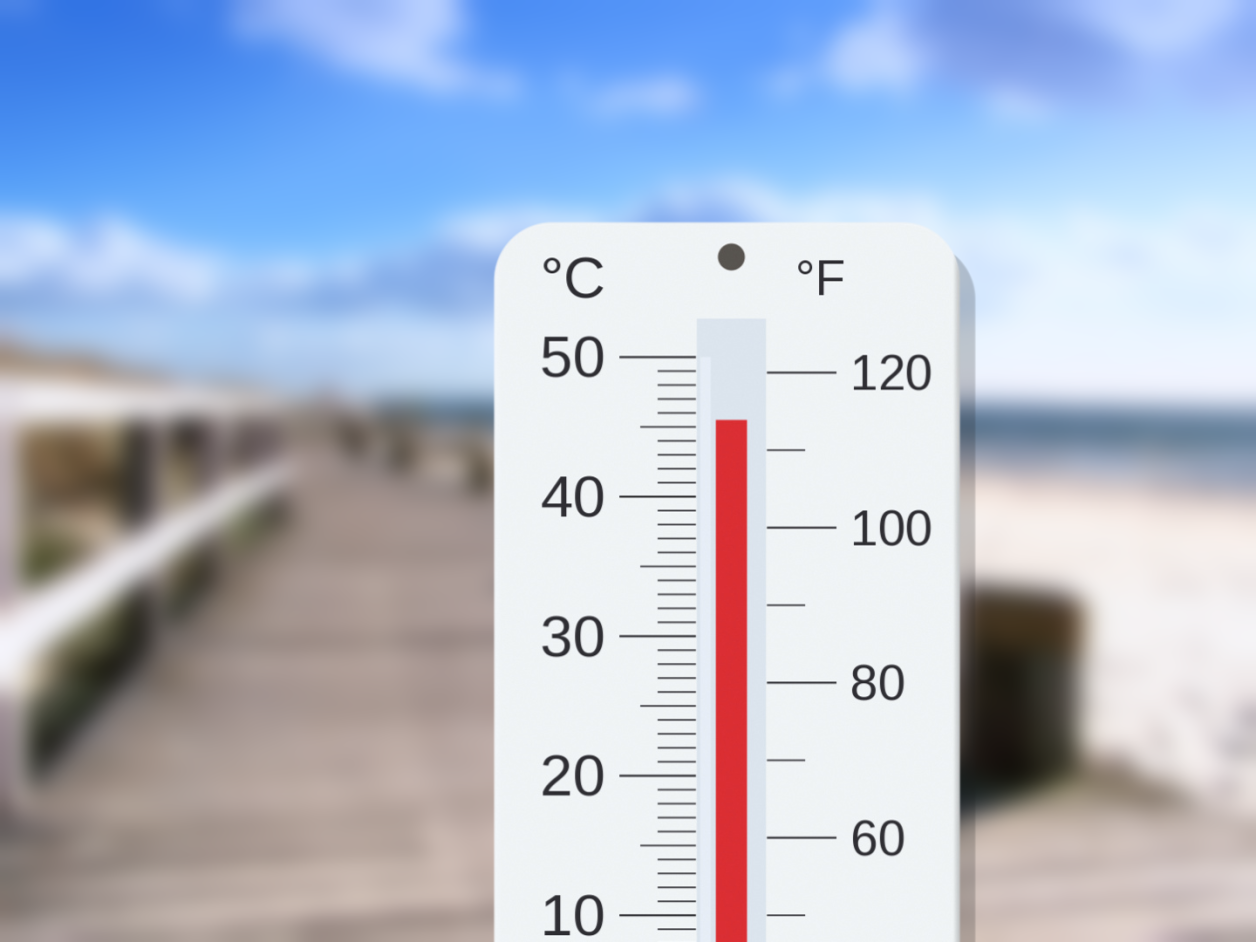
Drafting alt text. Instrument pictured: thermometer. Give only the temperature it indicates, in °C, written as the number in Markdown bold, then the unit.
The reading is **45.5** °C
